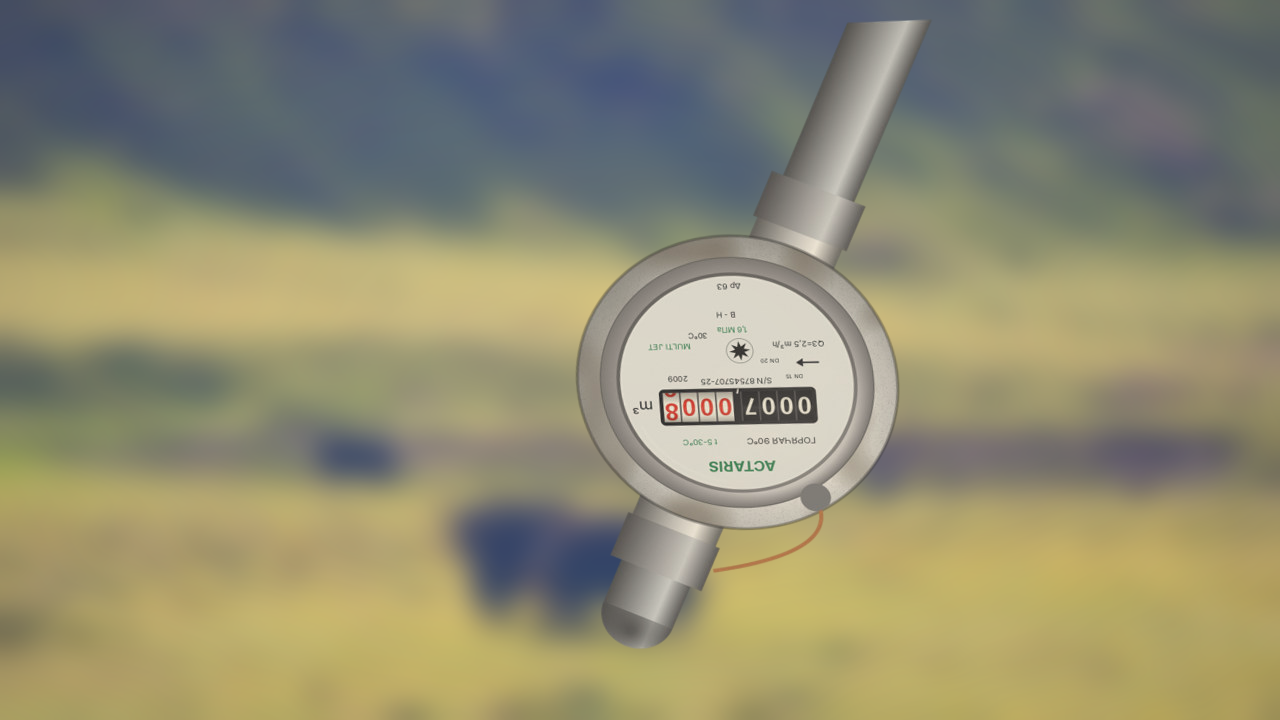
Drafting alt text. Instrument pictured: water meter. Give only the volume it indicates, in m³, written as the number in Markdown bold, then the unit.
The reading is **7.0008** m³
